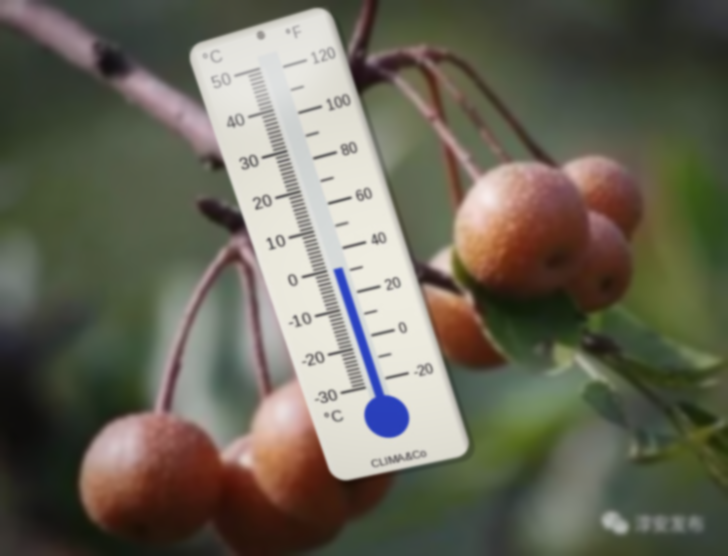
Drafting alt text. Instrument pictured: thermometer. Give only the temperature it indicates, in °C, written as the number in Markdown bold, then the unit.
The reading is **0** °C
